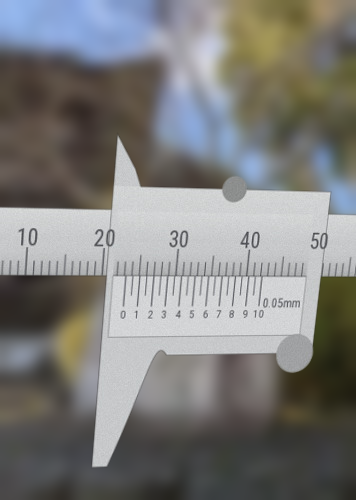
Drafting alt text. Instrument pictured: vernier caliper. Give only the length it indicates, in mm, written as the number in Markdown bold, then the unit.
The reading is **23.2** mm
